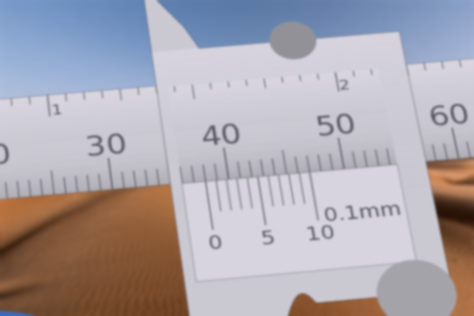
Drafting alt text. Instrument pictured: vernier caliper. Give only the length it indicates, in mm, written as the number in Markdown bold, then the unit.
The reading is **38.0** mm
